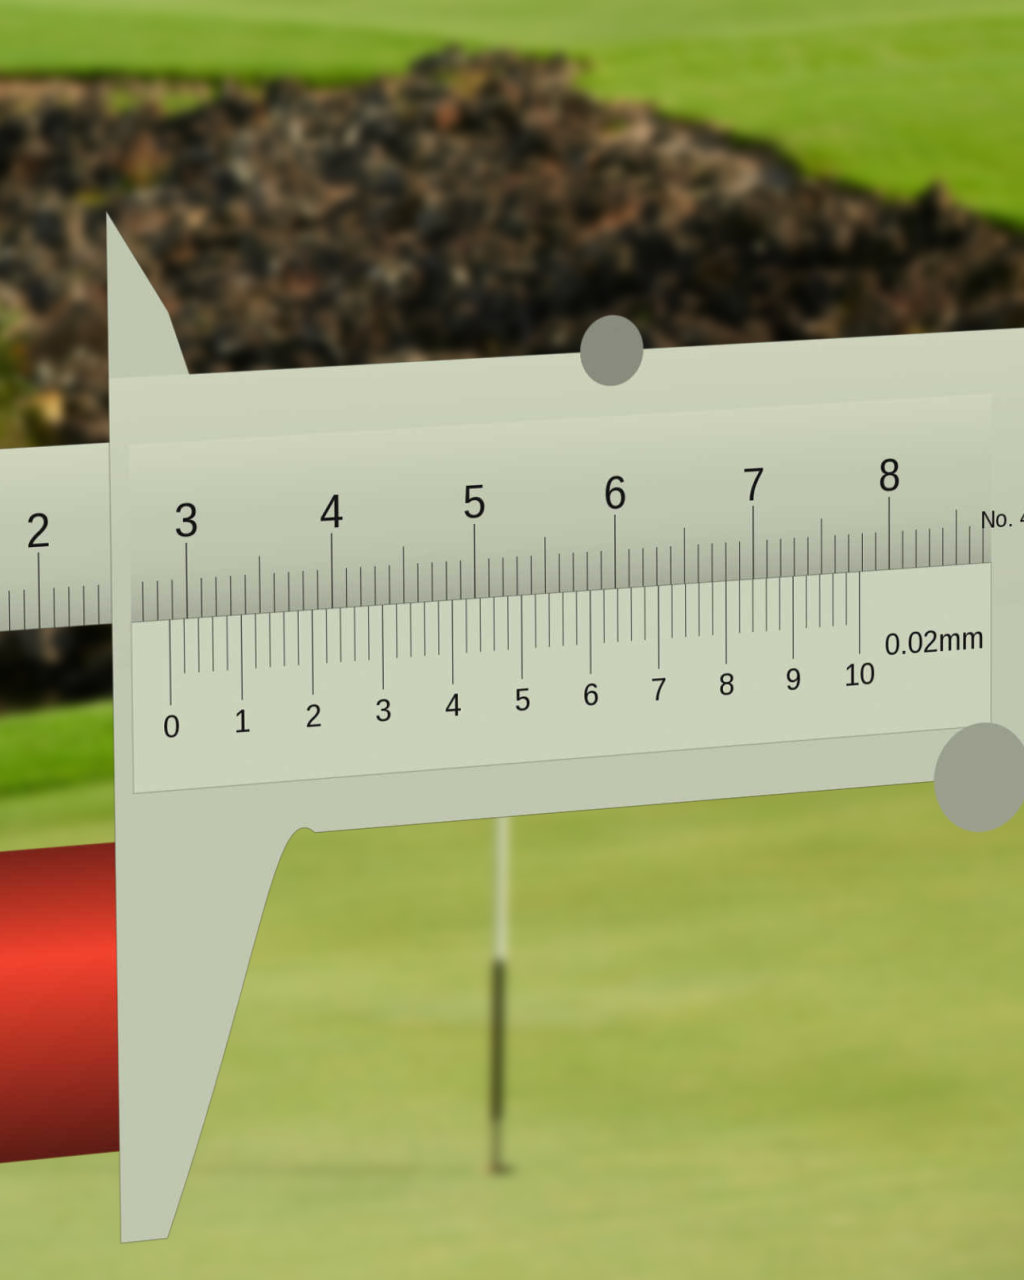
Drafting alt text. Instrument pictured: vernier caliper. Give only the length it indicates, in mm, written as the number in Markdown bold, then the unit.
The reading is **28.8** mm
